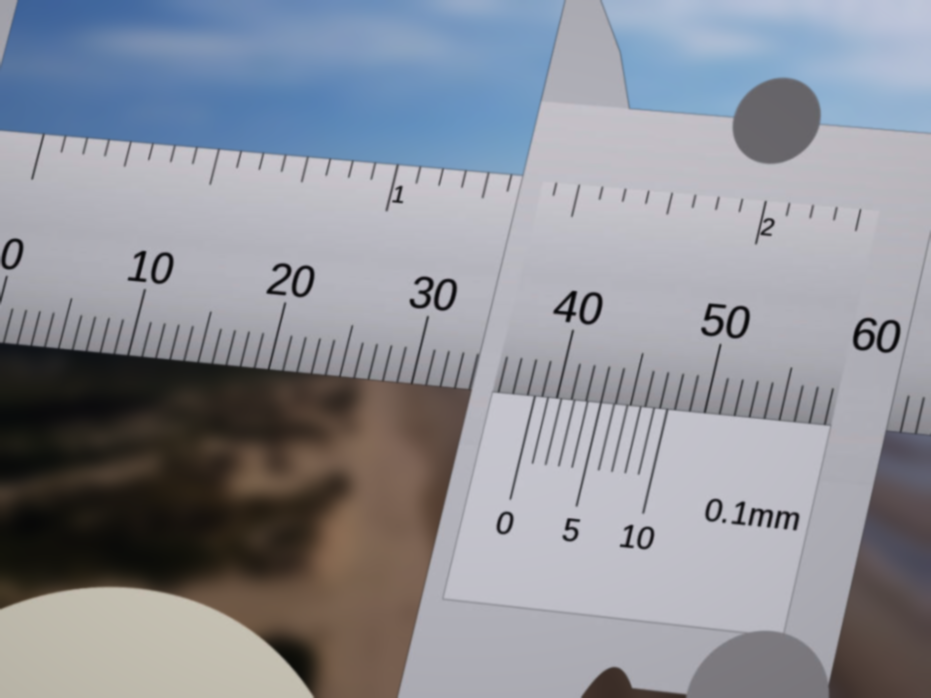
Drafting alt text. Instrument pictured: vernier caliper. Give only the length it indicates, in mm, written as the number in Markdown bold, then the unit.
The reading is **38.5** mm
